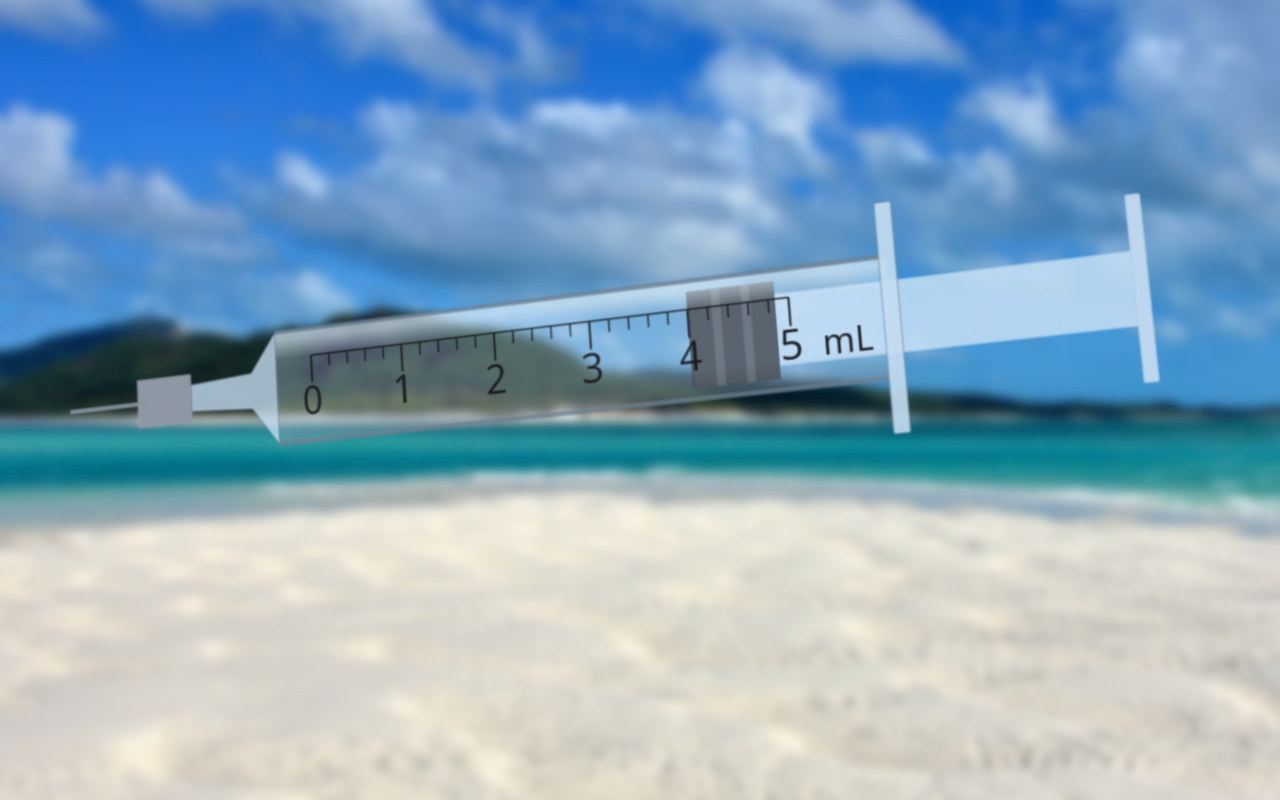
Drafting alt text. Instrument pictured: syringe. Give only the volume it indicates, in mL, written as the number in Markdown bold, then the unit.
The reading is **4** mL
